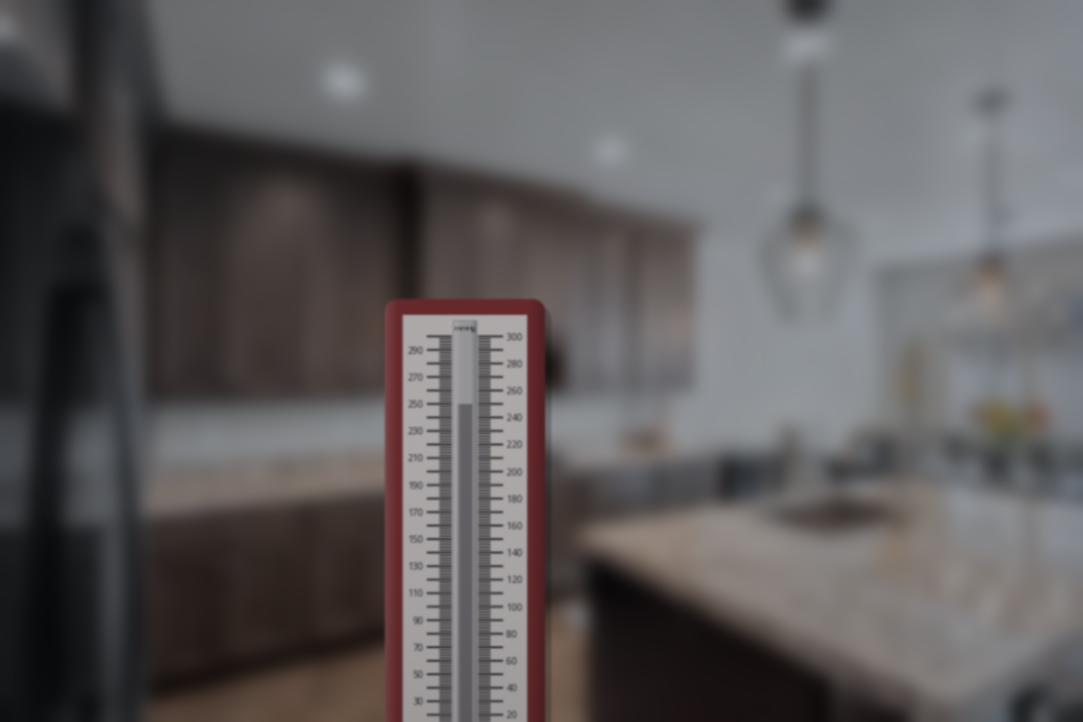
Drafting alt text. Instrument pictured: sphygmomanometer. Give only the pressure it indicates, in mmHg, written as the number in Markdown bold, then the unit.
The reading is **250** mmHg
